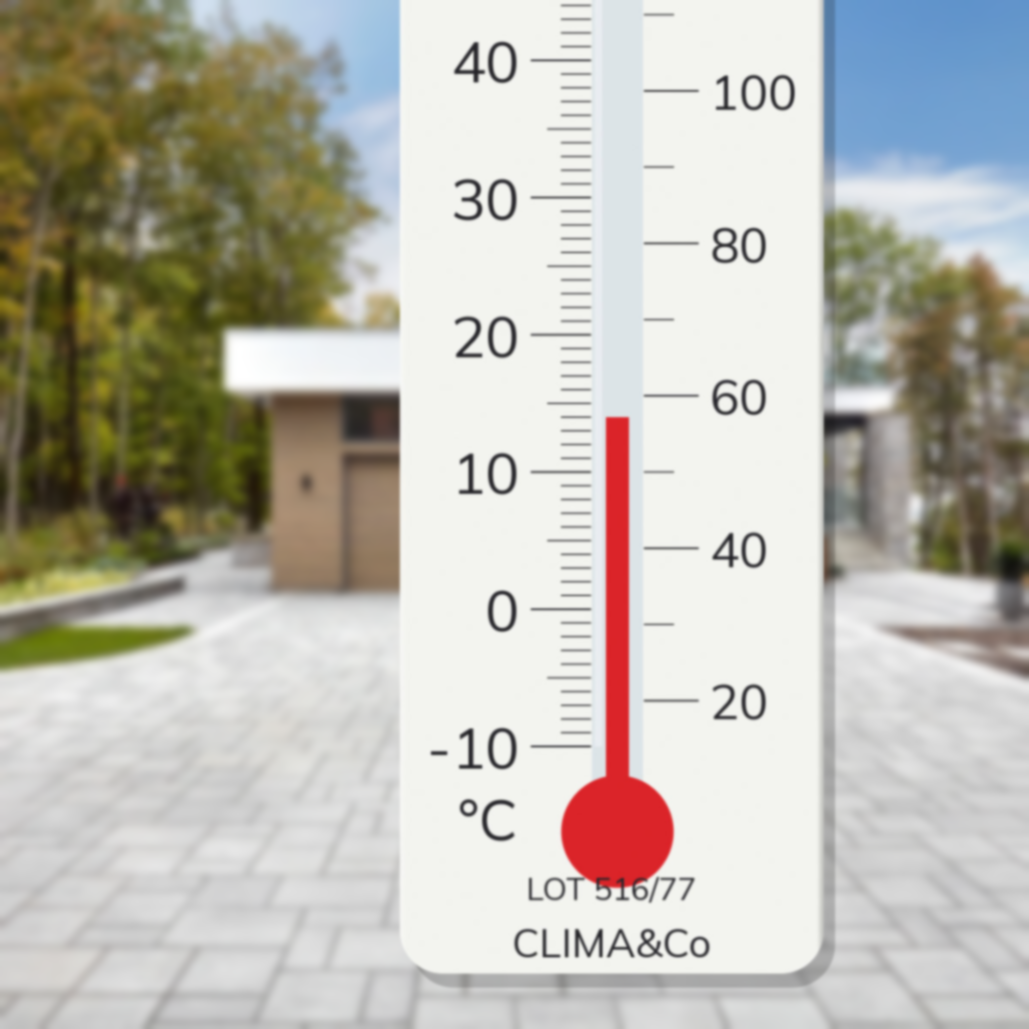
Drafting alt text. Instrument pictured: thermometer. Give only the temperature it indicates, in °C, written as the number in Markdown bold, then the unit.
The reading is **14** °C
